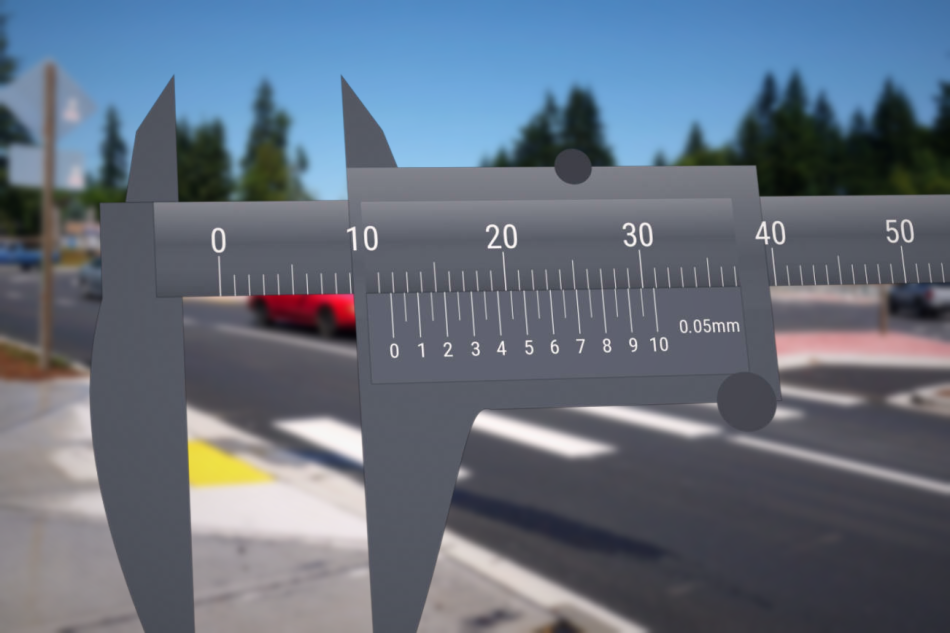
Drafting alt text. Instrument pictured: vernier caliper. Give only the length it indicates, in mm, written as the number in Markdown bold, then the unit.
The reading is **11.8** mm
